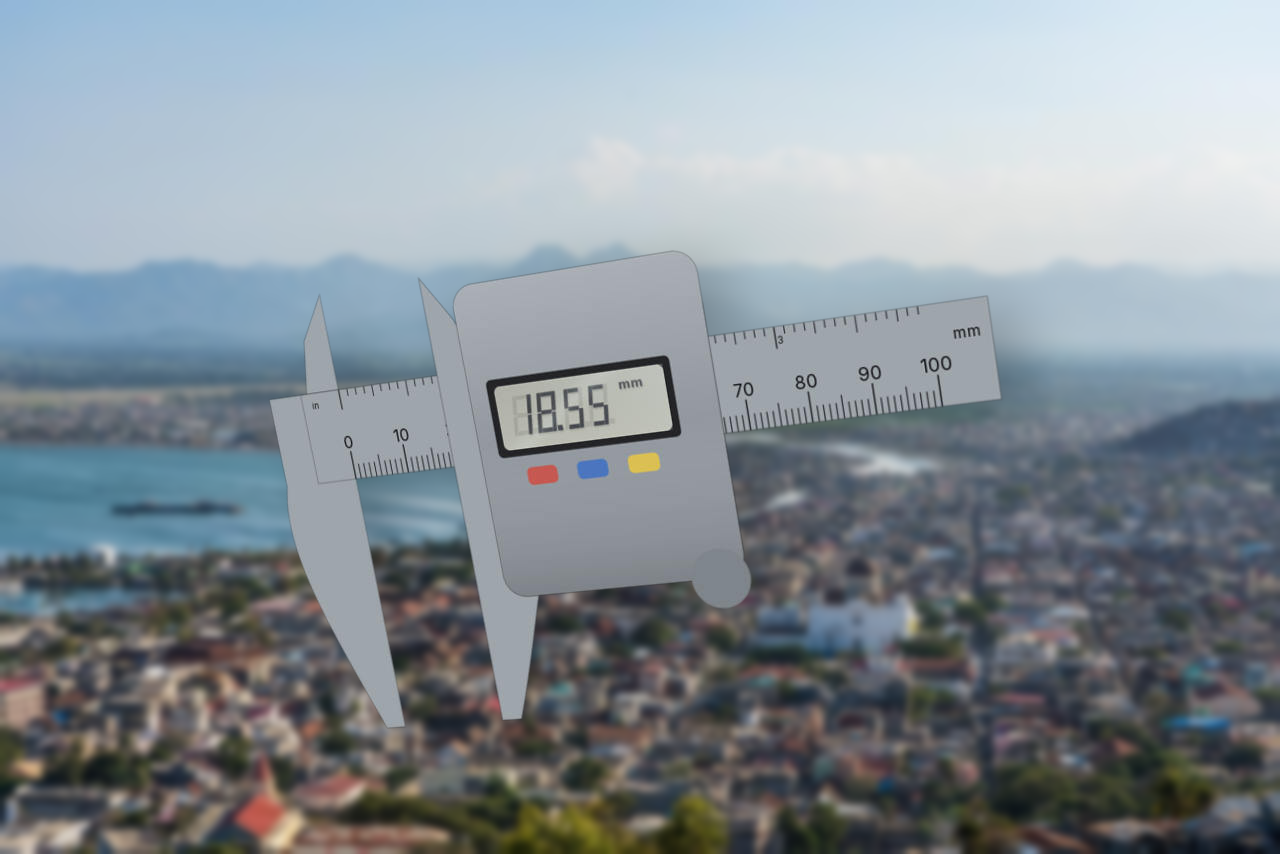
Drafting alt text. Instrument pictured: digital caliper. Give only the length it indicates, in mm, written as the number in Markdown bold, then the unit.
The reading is **18.55** mm
